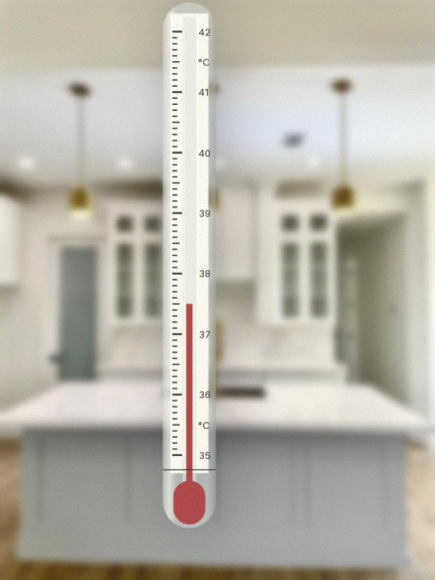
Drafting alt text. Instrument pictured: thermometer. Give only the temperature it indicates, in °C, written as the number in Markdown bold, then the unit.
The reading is **37.5** °C
